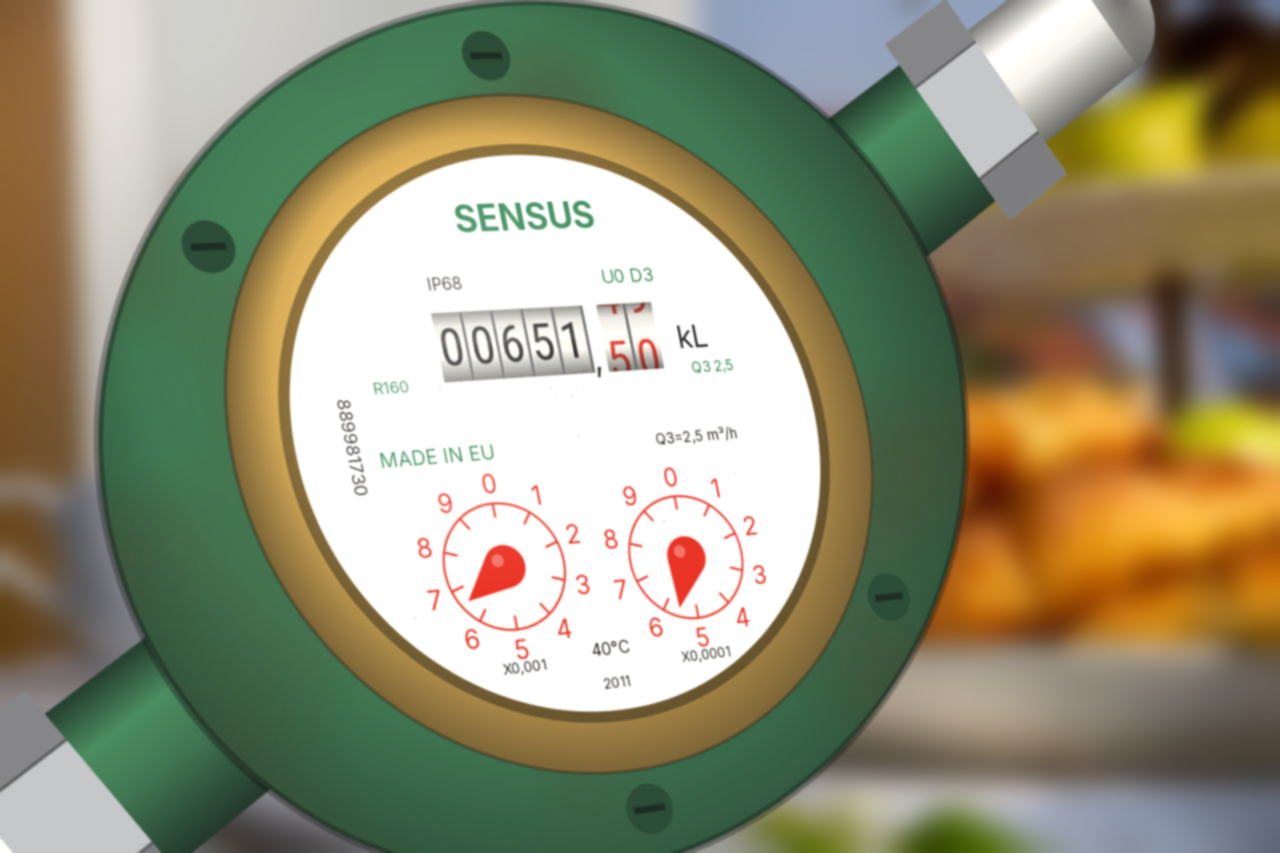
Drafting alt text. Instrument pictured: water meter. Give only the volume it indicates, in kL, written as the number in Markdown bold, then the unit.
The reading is **651.4965** kL
